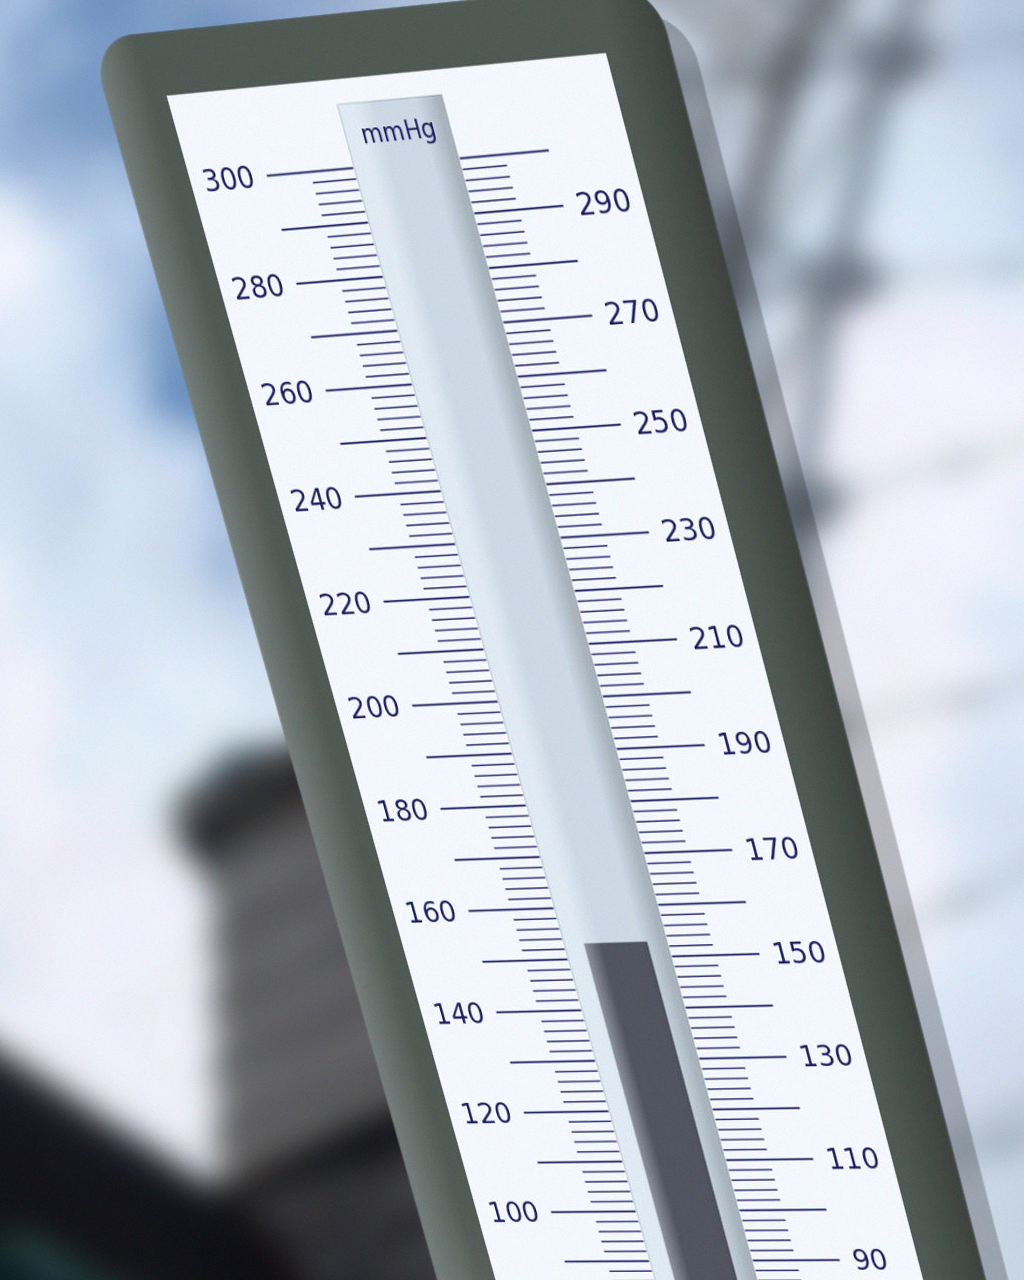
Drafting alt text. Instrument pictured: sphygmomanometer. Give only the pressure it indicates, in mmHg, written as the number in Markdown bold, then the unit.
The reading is **153** mmHg
